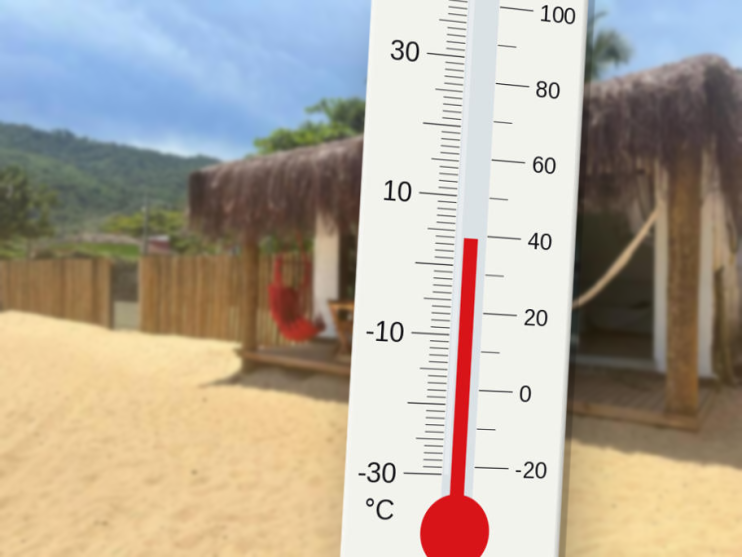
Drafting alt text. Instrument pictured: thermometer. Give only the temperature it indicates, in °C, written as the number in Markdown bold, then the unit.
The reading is **4** °C
